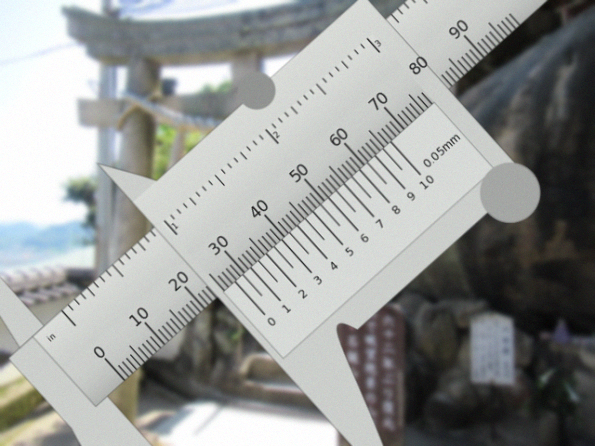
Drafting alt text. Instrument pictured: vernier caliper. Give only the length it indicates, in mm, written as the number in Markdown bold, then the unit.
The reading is **27.6** mm
